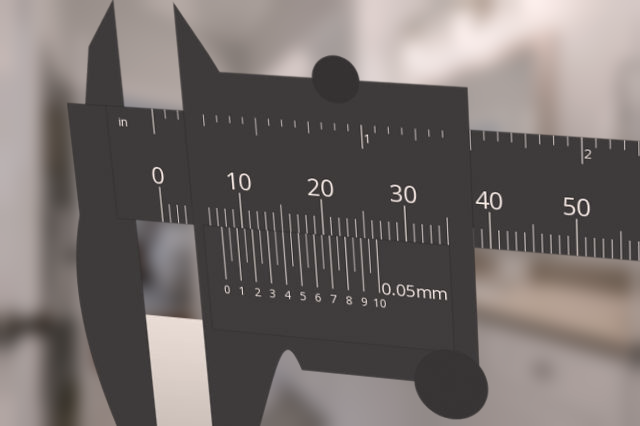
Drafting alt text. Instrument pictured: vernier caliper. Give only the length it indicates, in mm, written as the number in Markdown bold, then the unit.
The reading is **7.4** mm
